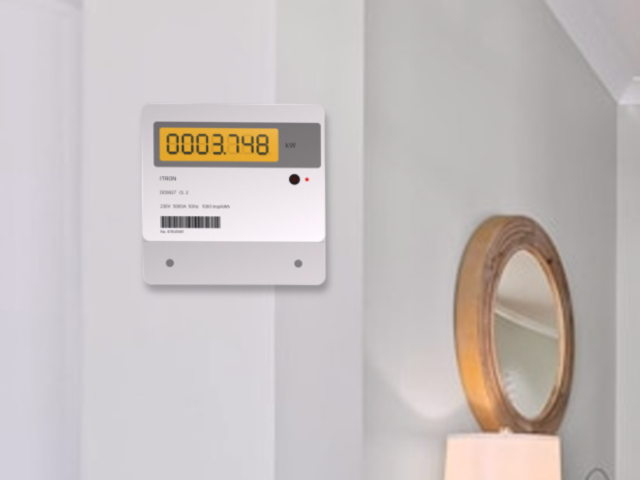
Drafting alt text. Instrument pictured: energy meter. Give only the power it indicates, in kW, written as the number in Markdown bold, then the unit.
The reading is **3.748** kW
